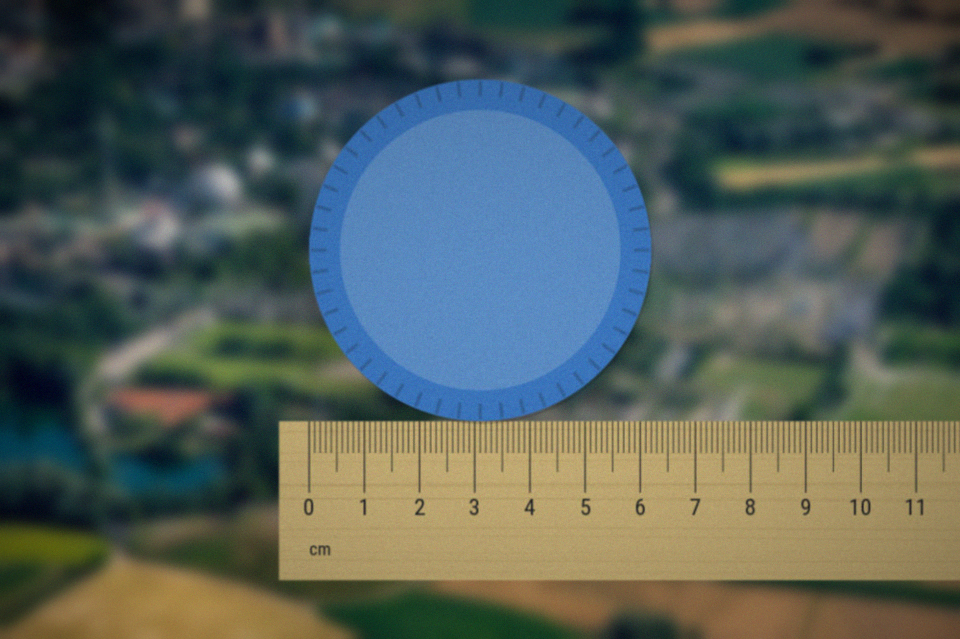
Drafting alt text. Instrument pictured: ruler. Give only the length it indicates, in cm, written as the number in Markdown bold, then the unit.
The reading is **6.2** cm
